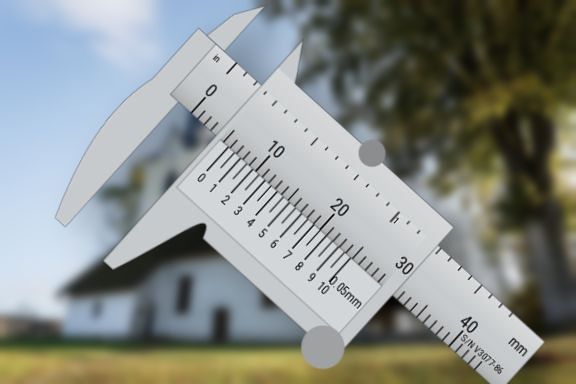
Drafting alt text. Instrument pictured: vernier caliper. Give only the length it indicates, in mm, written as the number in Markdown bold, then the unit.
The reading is **5.8** mm
